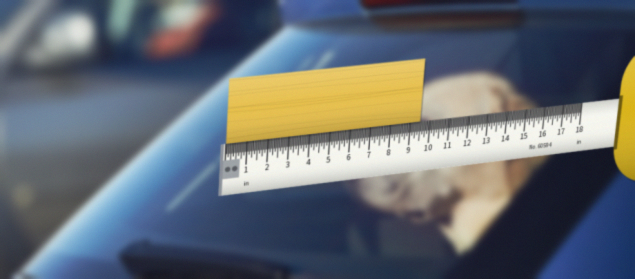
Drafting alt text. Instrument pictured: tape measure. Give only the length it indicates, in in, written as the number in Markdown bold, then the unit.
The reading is **9.5** in
